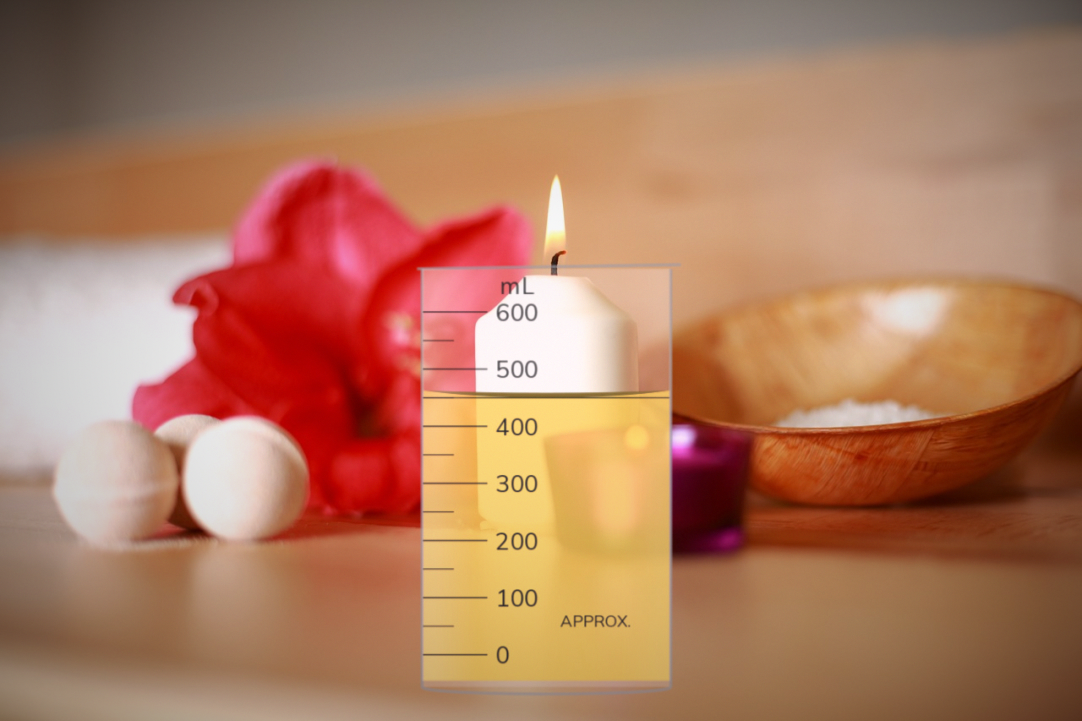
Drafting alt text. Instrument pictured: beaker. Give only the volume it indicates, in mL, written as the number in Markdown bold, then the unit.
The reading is **450** mL
